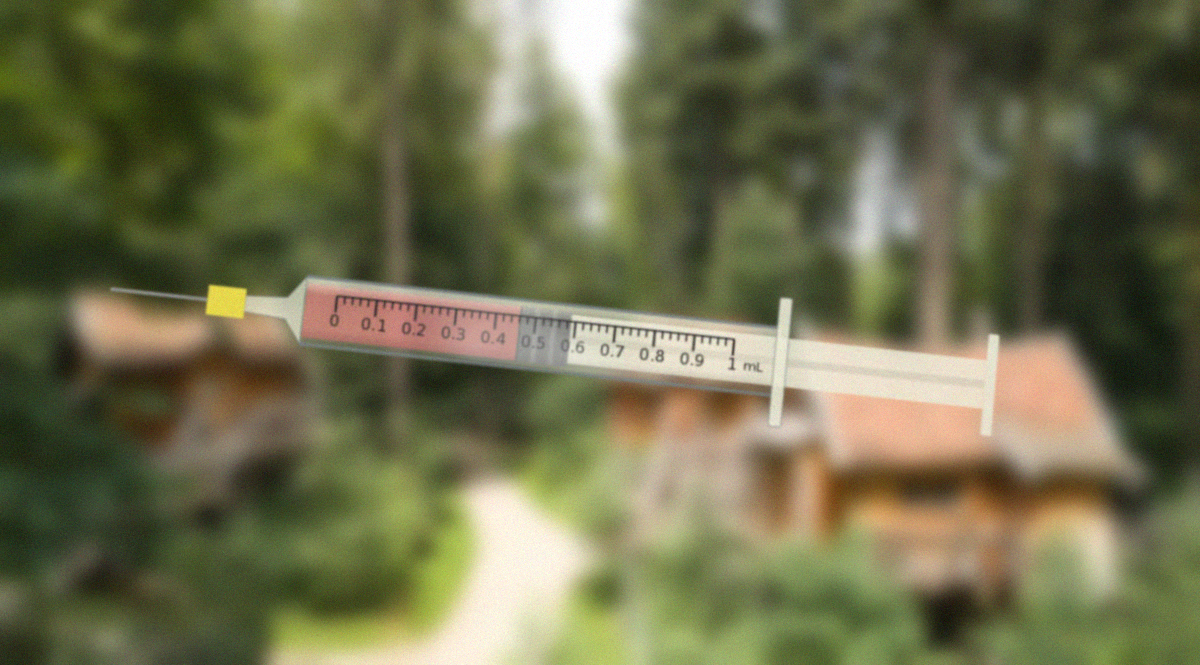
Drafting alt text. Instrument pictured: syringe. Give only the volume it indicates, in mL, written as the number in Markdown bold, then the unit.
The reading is **0.46** mL
